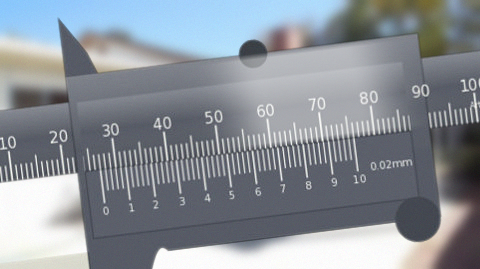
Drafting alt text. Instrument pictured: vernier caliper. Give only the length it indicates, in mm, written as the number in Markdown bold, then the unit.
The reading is **27.0** mm
